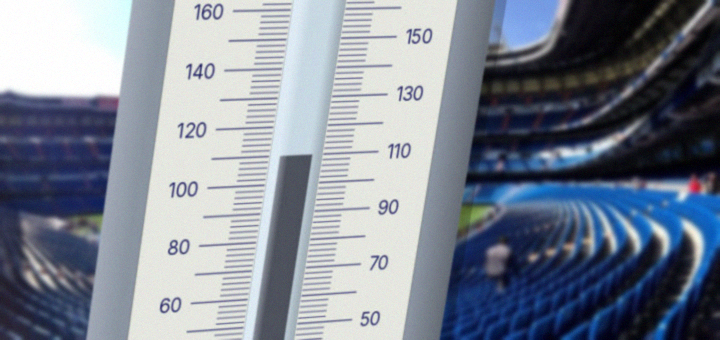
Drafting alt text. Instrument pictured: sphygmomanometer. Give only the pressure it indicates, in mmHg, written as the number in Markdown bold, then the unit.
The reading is **110** mmHg
